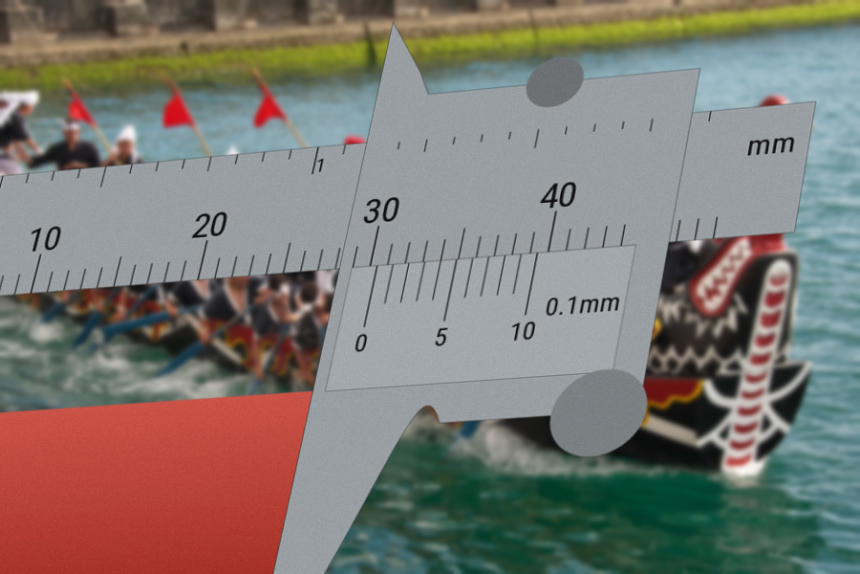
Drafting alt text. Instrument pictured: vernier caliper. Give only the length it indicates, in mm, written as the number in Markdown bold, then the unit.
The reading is **30.4** mm
